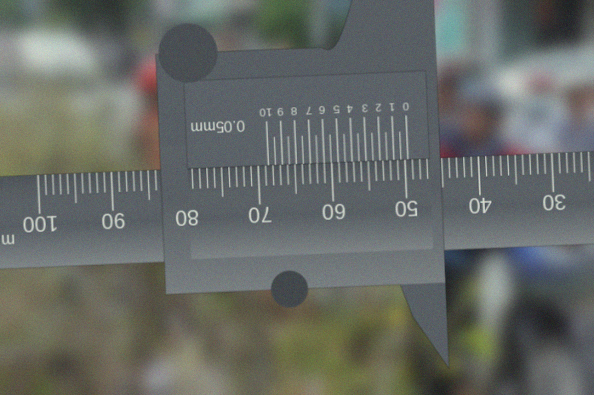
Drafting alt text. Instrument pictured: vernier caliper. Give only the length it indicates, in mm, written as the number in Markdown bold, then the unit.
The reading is **49.6** mm
